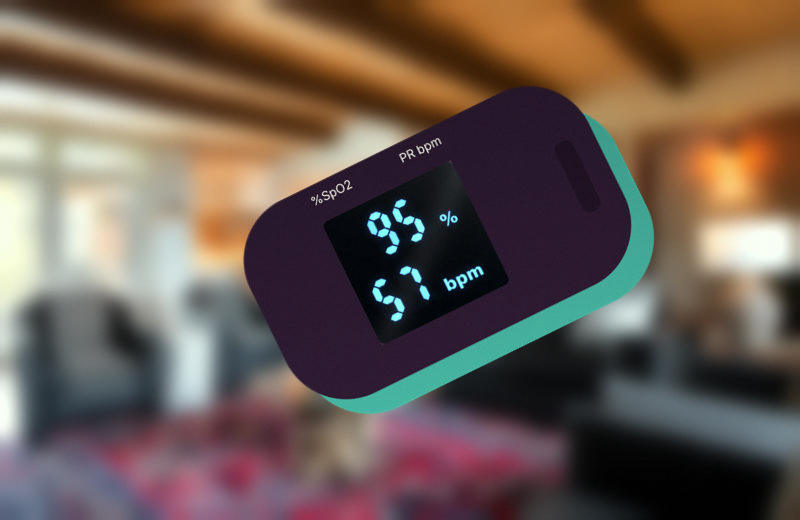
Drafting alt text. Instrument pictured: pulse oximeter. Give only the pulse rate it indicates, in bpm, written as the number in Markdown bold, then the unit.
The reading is **57** bpm
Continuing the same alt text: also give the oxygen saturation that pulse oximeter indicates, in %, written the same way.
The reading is **95** %
